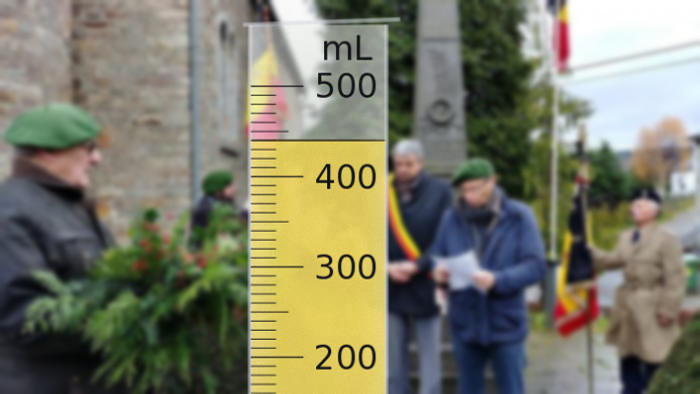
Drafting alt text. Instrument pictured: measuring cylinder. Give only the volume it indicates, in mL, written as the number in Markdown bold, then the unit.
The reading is **440** mL
